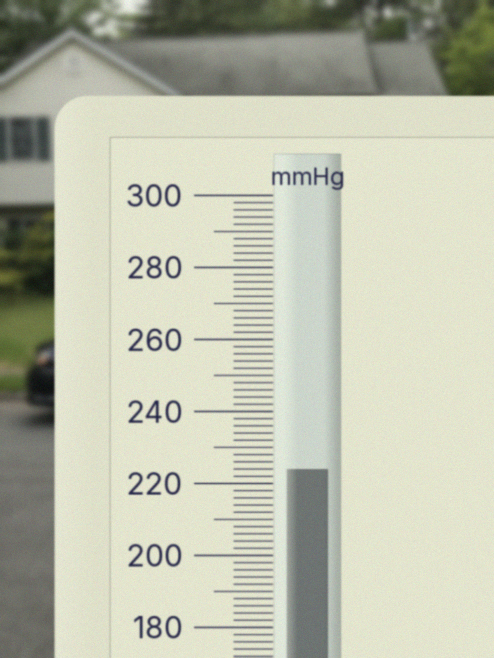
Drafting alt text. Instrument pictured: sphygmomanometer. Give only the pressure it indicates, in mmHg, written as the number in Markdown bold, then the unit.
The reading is **224** mmHg
